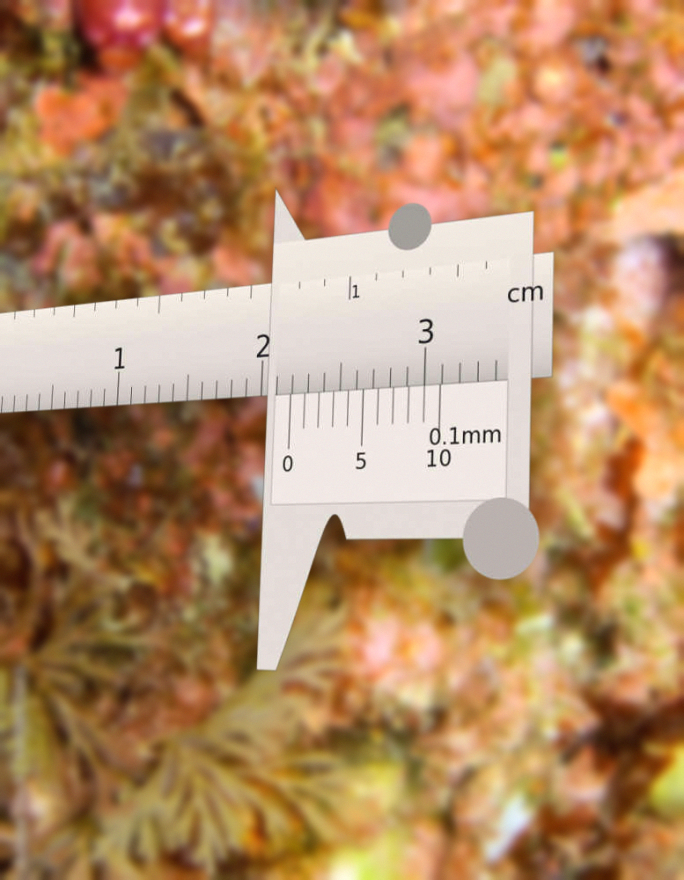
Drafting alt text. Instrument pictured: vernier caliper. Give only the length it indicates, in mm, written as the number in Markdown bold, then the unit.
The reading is **21.9** mm
